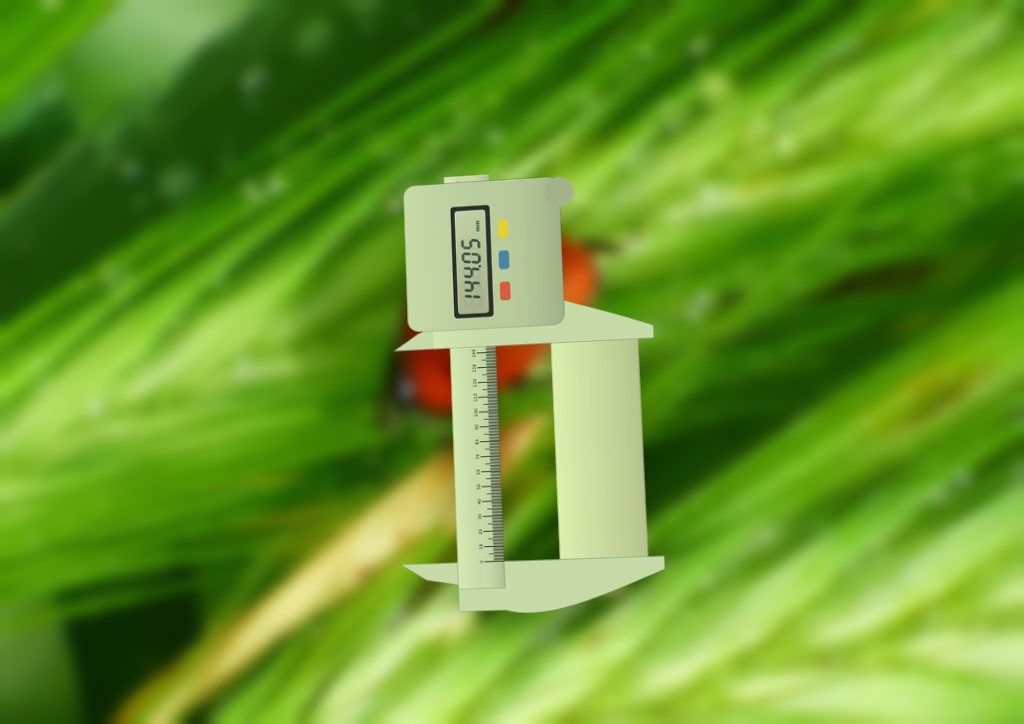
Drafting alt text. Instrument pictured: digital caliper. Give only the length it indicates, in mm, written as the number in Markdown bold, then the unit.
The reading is **144.05** mm
